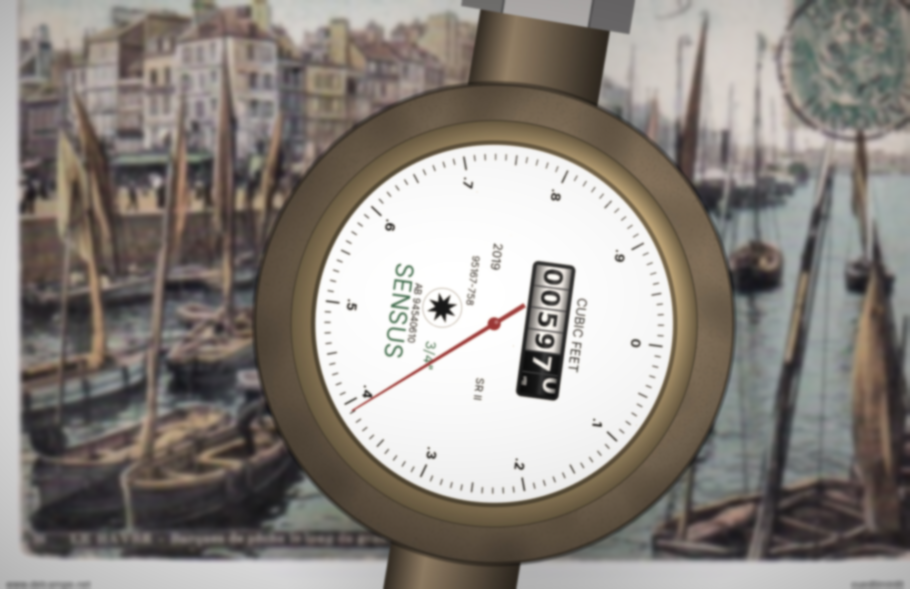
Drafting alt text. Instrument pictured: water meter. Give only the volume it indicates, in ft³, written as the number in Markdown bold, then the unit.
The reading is **5970.39** ft³
